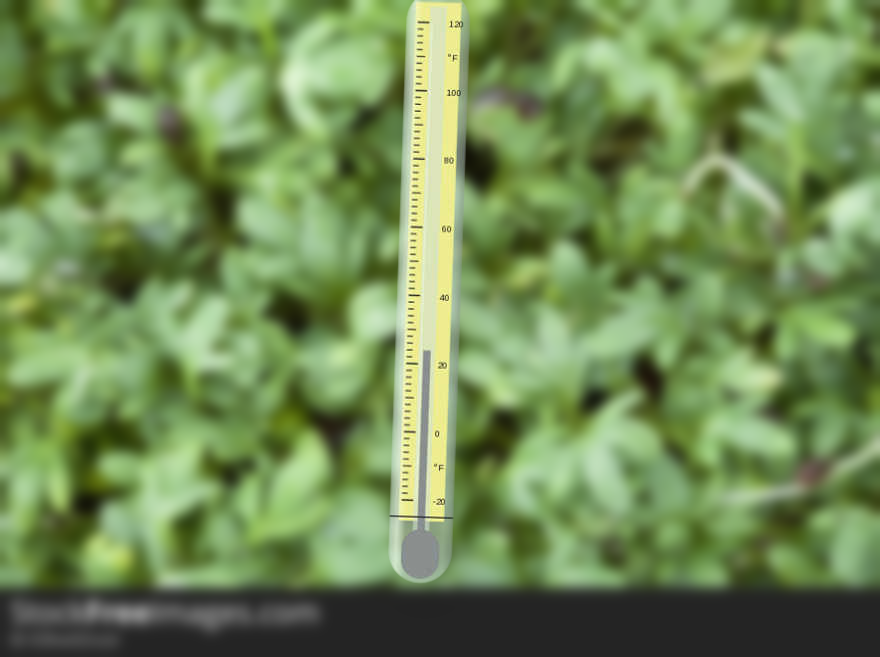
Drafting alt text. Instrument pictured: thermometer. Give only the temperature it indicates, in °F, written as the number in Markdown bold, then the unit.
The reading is **24** °F
